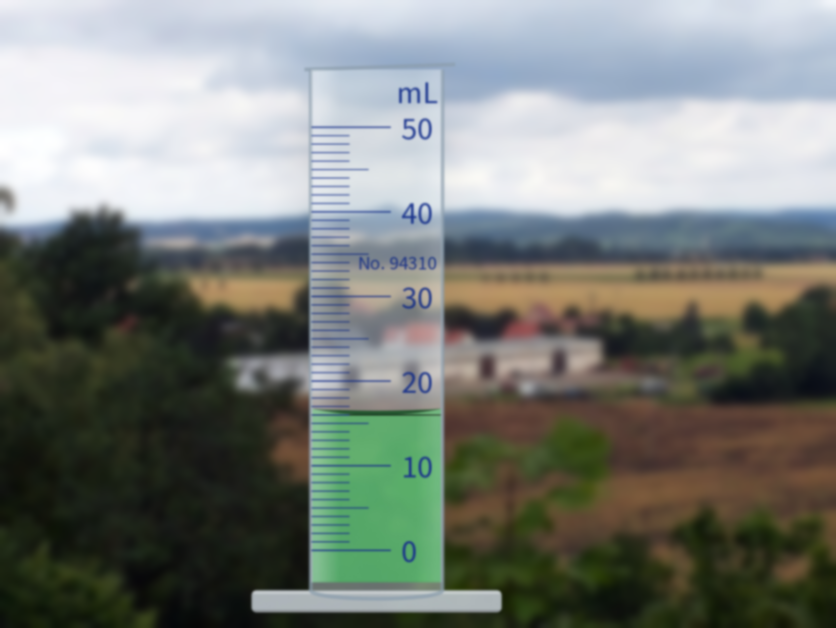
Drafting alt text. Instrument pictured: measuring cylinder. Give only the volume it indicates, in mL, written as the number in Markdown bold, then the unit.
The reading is **16** mL
